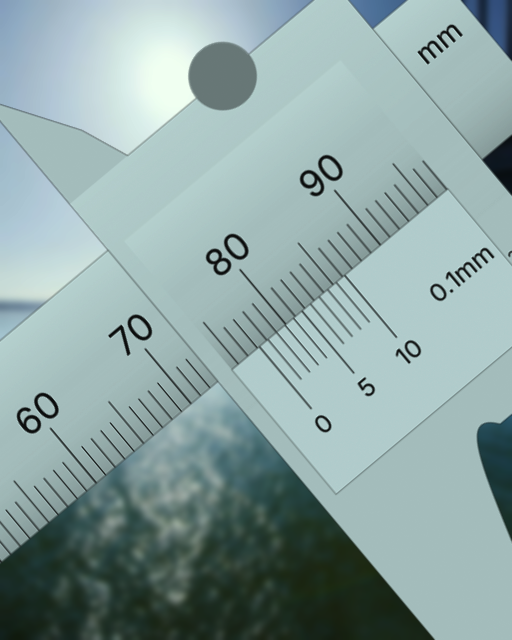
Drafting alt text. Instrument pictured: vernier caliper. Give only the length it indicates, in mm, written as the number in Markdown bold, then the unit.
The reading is **77.2** mm
